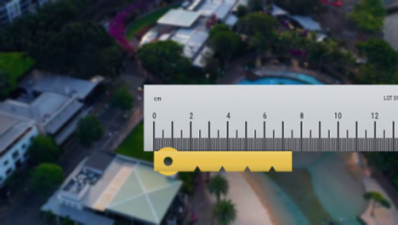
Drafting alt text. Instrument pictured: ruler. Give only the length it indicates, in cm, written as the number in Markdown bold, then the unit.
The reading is **7.5** cm
